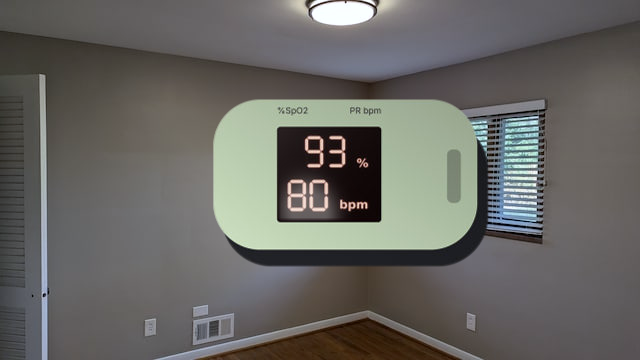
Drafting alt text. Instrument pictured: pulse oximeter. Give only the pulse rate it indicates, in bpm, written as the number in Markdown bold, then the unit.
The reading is **80** bpm
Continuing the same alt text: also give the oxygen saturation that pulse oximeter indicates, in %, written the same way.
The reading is **93** %
